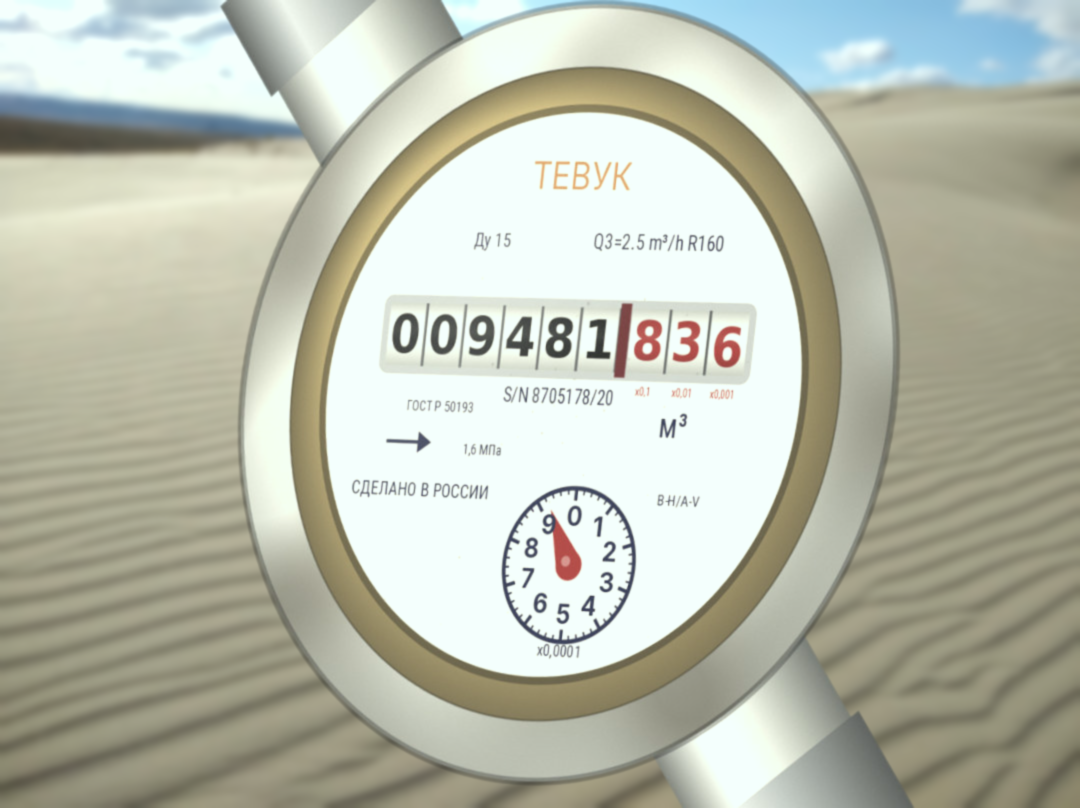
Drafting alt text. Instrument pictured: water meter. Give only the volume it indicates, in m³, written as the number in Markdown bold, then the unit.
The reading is **9481.8359** m³
